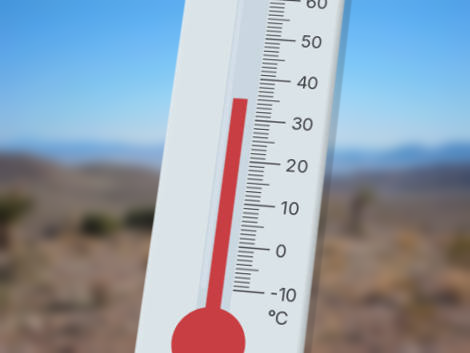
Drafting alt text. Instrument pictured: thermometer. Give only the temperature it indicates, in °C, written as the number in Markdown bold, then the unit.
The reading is **35** °C
